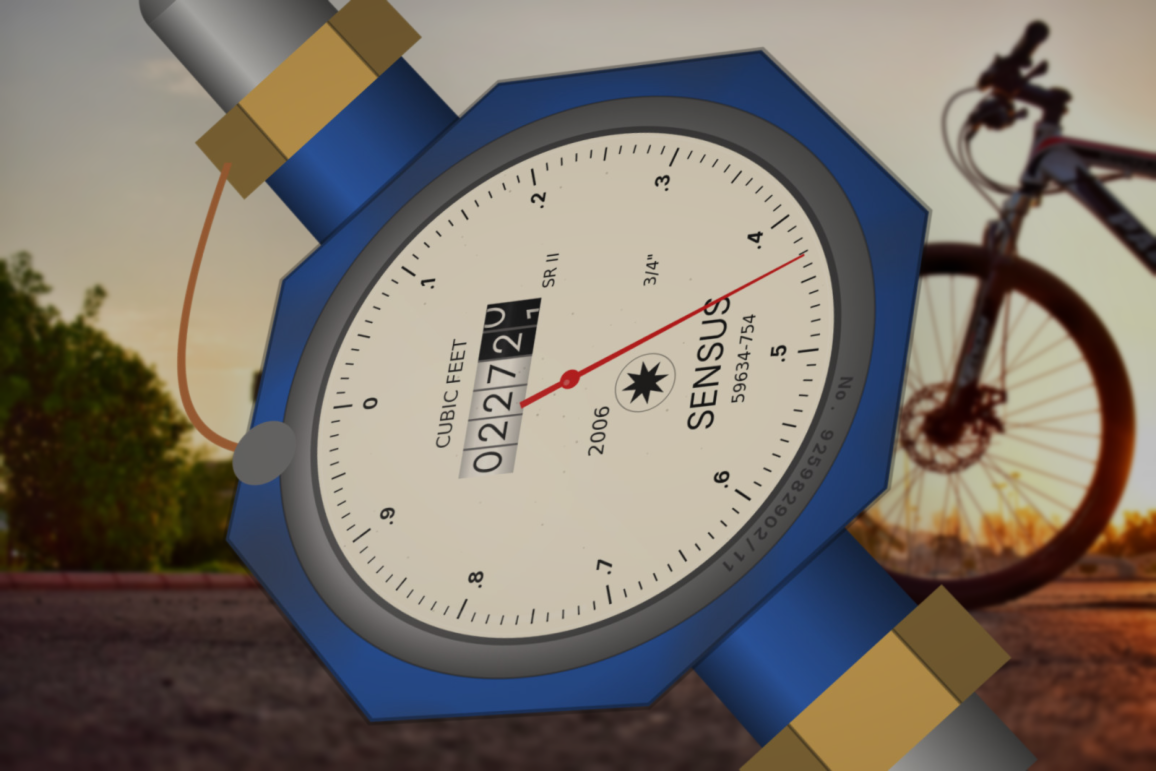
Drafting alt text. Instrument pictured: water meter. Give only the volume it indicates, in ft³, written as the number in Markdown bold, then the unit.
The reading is **22720.43** ft³
